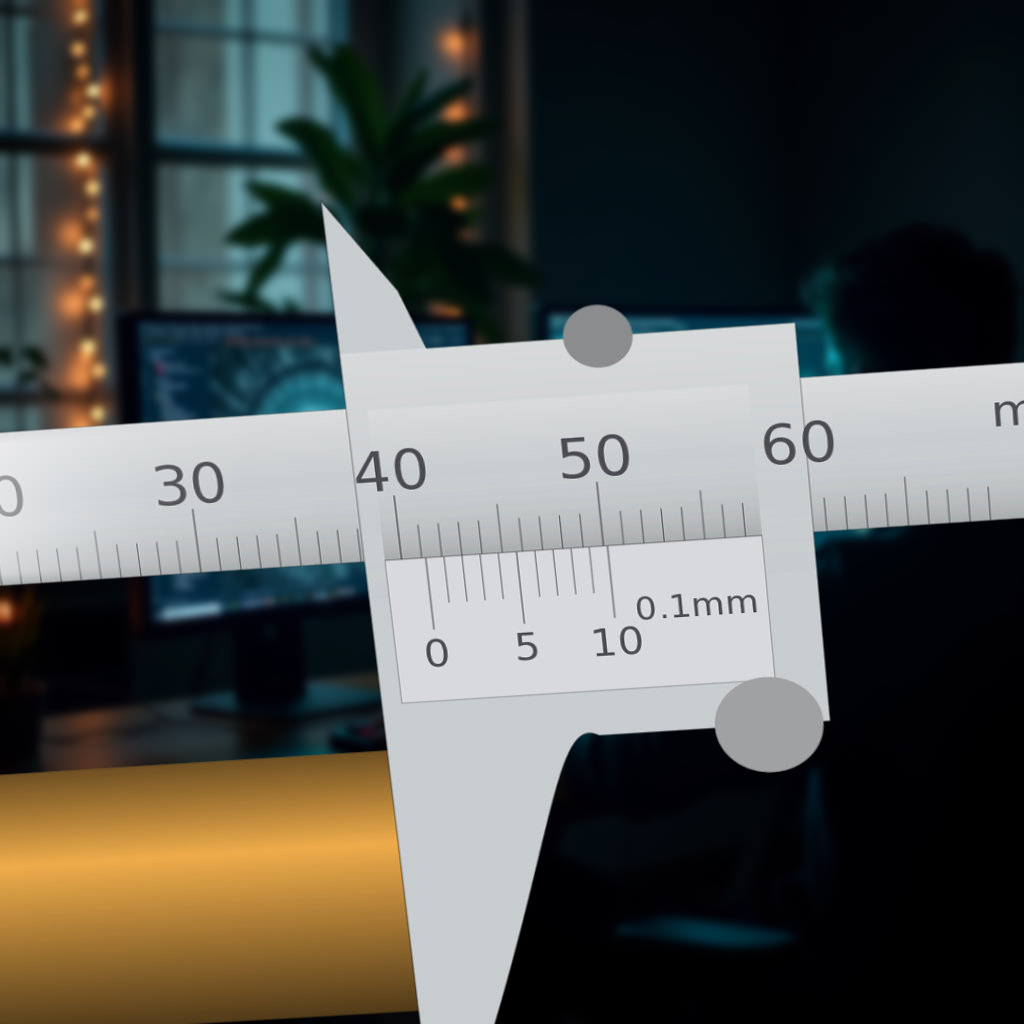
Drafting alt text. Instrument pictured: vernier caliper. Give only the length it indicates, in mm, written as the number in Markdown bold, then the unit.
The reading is **41.2** mm
